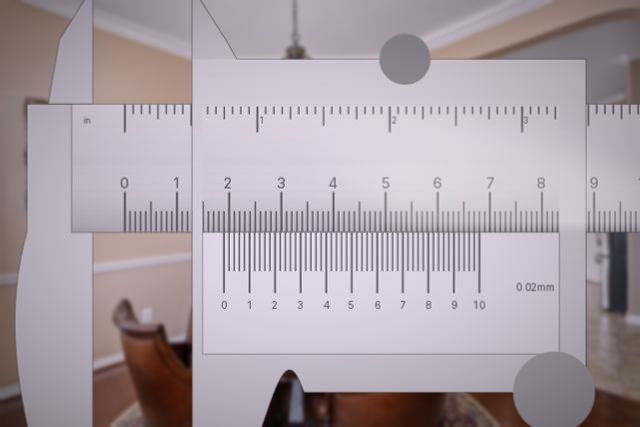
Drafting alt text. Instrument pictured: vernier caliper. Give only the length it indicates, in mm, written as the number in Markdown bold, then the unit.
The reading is **19.0** mm
